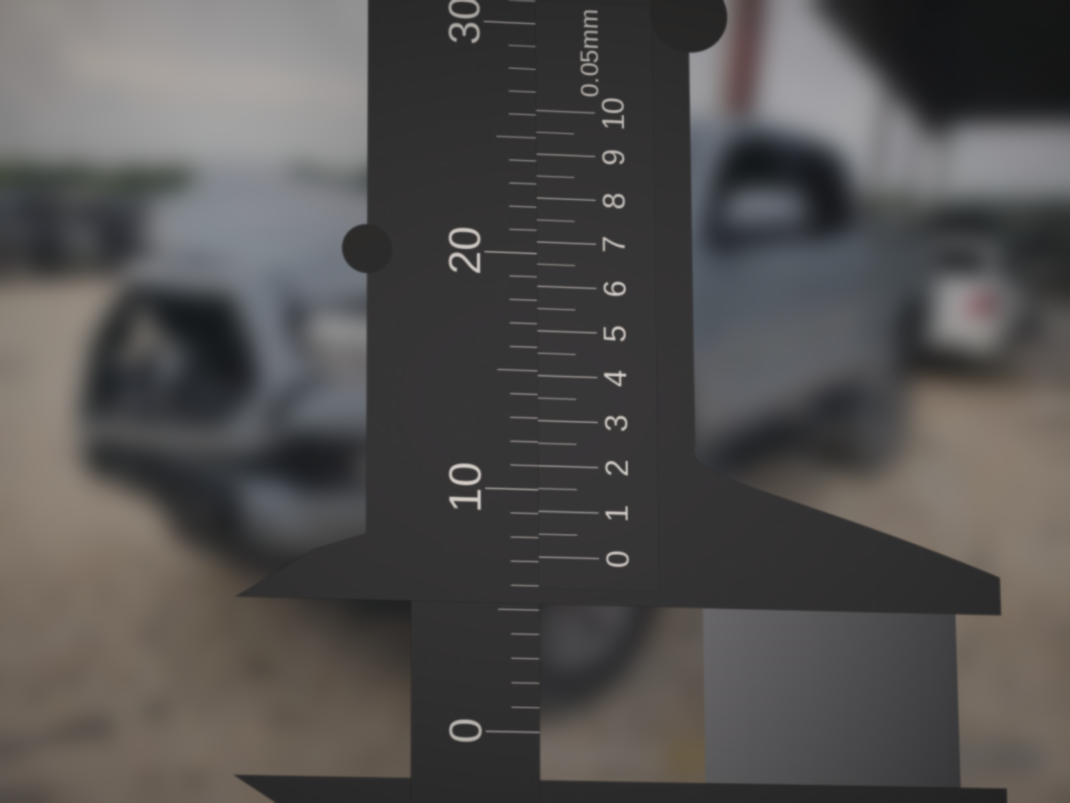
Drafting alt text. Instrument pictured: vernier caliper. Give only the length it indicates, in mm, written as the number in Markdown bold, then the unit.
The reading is **7.2** mm
